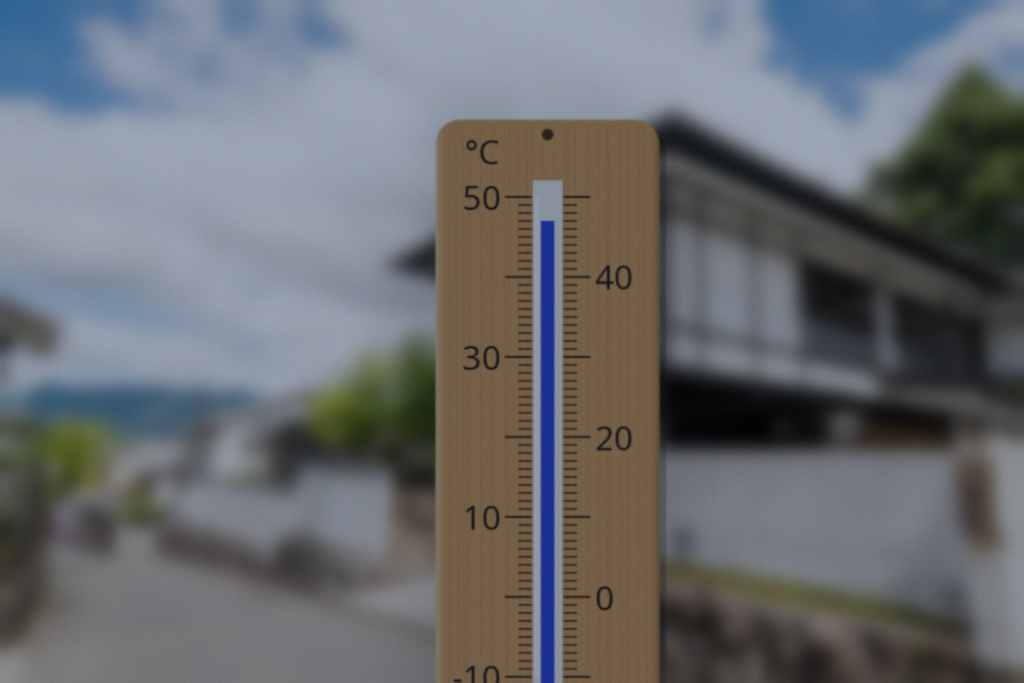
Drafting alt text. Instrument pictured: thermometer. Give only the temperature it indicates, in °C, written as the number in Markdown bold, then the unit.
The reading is **47** °C
